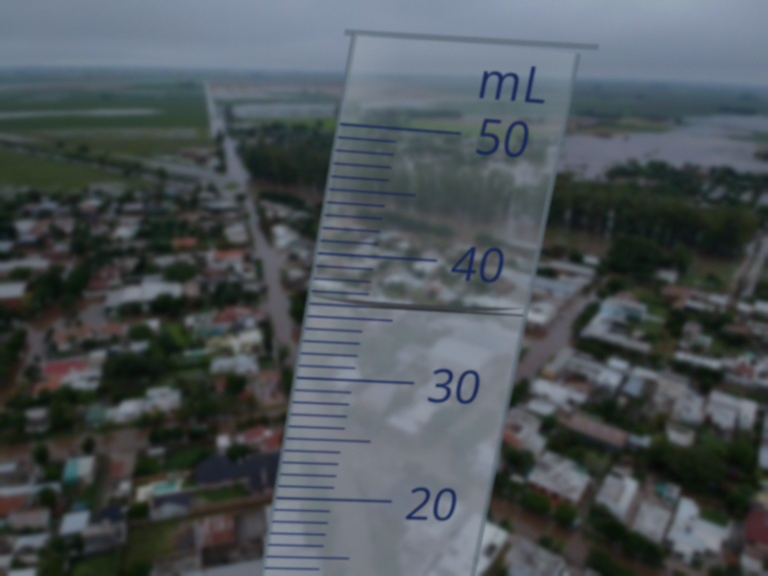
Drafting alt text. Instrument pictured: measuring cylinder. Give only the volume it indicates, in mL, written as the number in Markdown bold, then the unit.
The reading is **36** mL
